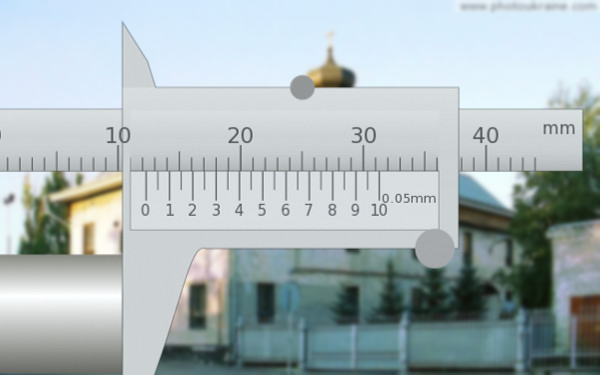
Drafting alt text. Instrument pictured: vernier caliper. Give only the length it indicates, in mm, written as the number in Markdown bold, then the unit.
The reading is **12.3** mm
